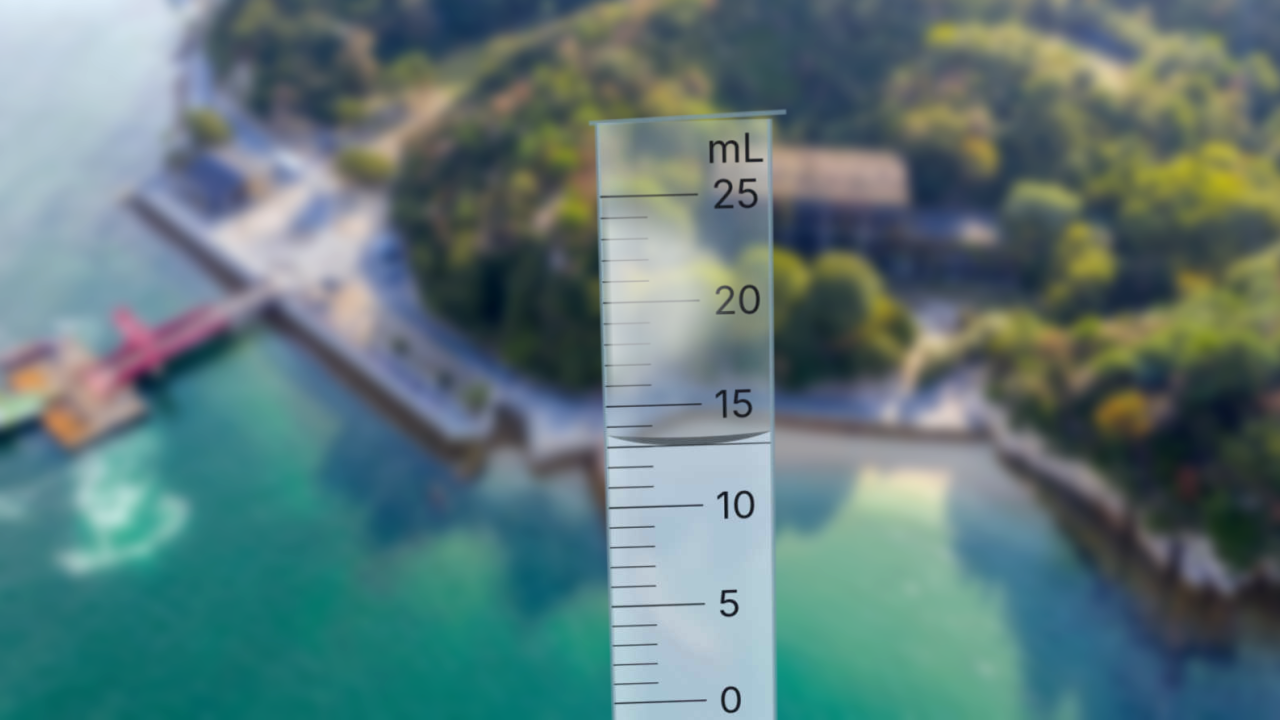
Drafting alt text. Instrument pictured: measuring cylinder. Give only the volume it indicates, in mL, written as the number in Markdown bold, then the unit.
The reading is **13** mL
